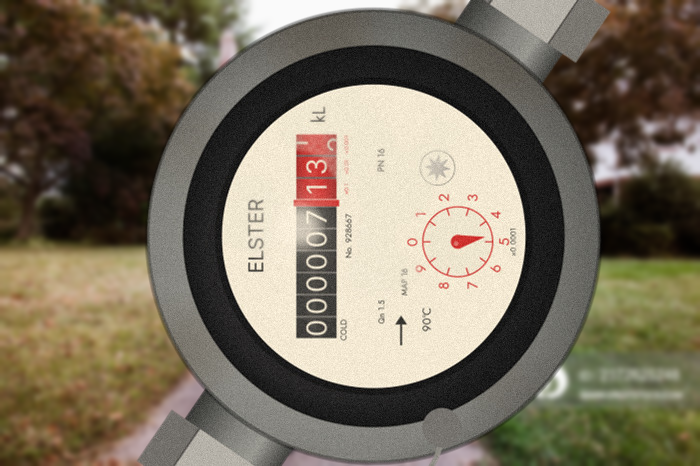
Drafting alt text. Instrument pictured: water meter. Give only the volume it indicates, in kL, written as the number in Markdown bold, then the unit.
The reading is **7.1314** kL
